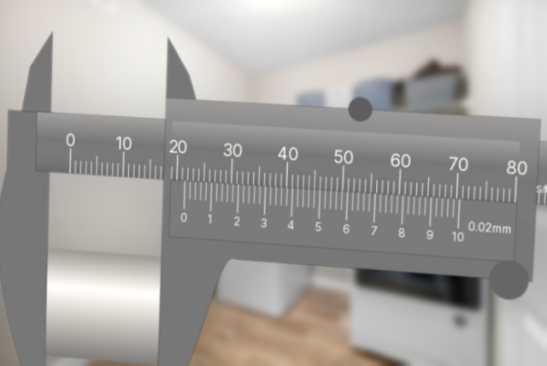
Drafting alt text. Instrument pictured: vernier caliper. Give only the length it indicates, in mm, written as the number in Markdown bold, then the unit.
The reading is **21.5** mm
